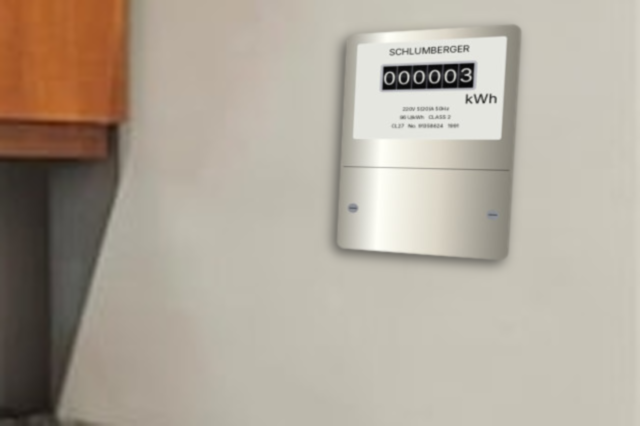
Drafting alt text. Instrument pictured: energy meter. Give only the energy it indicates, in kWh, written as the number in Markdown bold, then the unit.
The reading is **3** kWh
